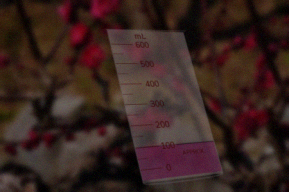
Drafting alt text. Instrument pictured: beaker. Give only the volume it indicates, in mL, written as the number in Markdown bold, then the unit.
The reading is **100** mL
